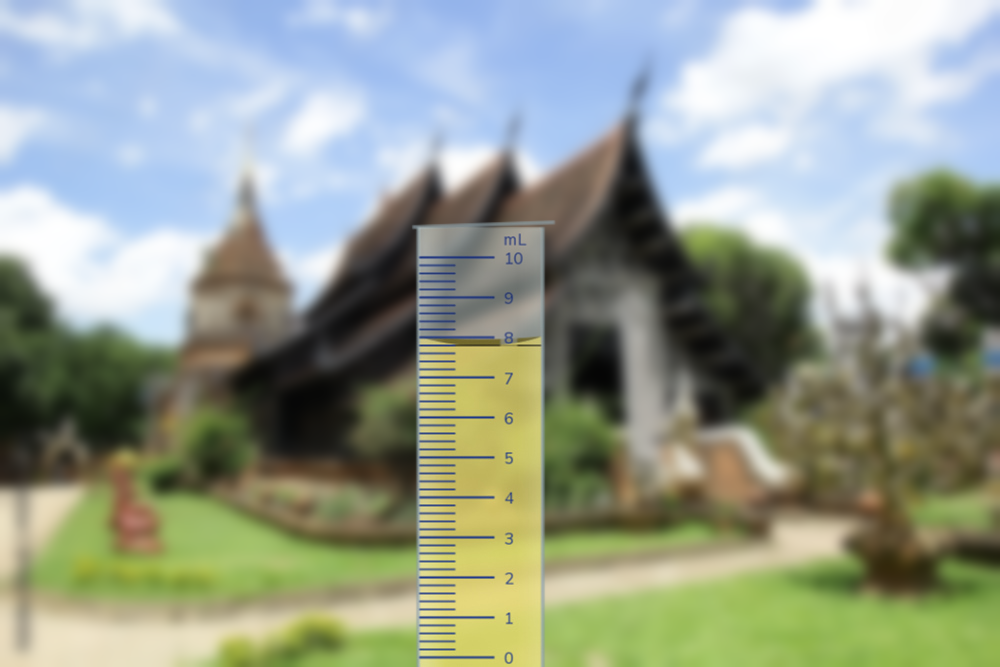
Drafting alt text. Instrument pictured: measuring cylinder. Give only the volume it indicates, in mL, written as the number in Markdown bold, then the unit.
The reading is **7.8** mL
